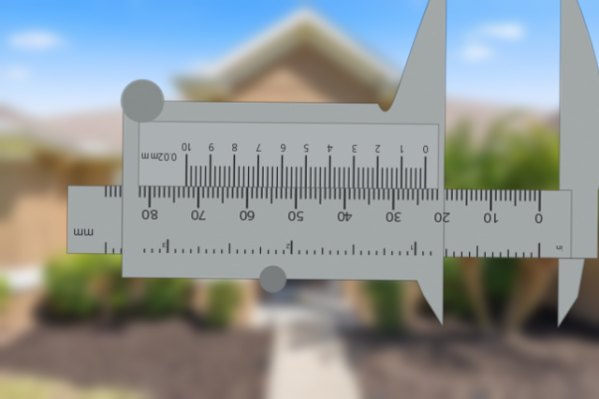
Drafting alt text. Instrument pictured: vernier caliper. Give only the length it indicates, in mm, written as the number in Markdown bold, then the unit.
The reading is **23.5** mm
